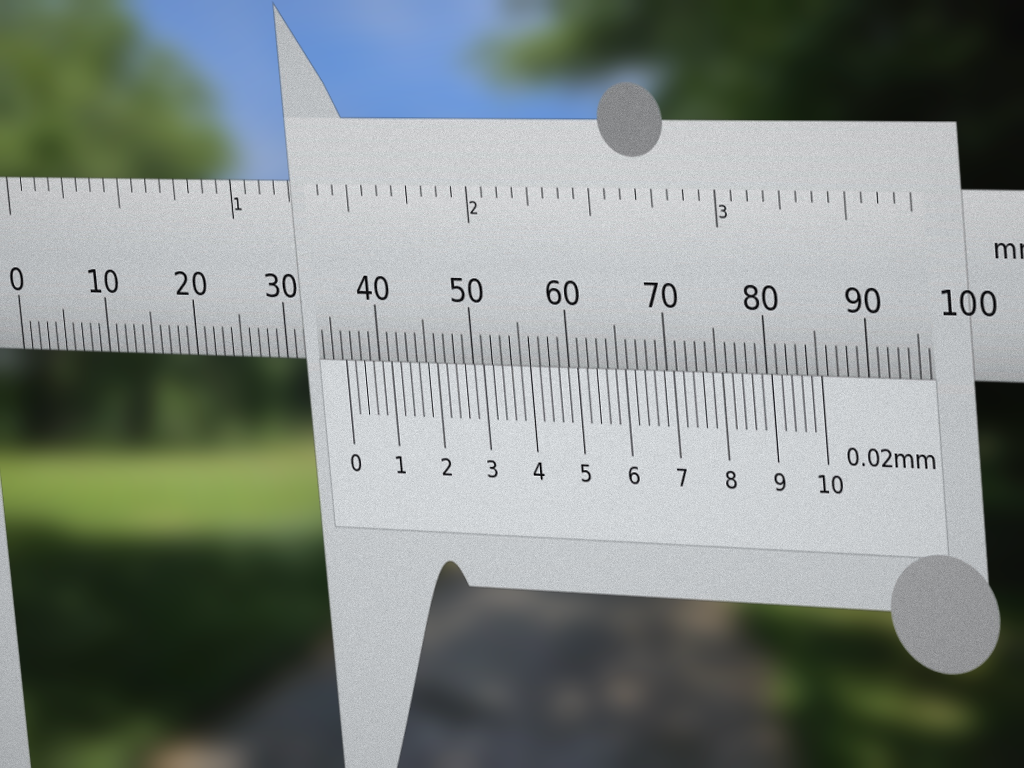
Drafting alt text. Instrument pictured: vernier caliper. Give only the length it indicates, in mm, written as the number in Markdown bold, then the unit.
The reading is **36.4** mm
